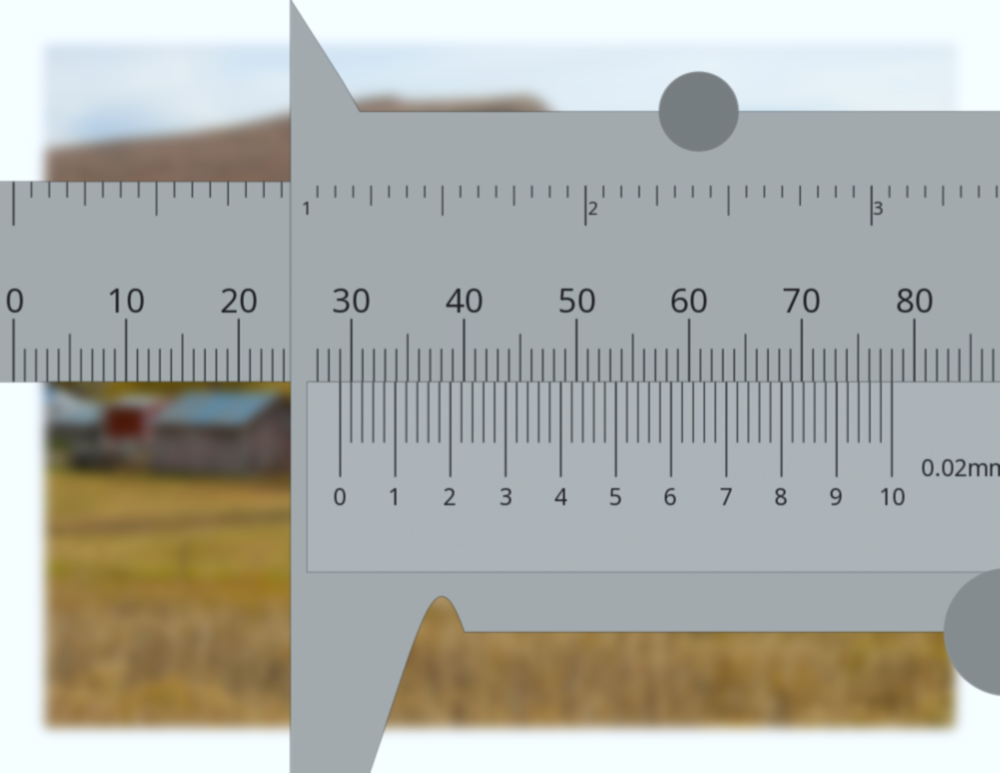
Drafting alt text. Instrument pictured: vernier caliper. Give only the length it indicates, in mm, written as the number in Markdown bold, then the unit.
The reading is **29.0** mm
